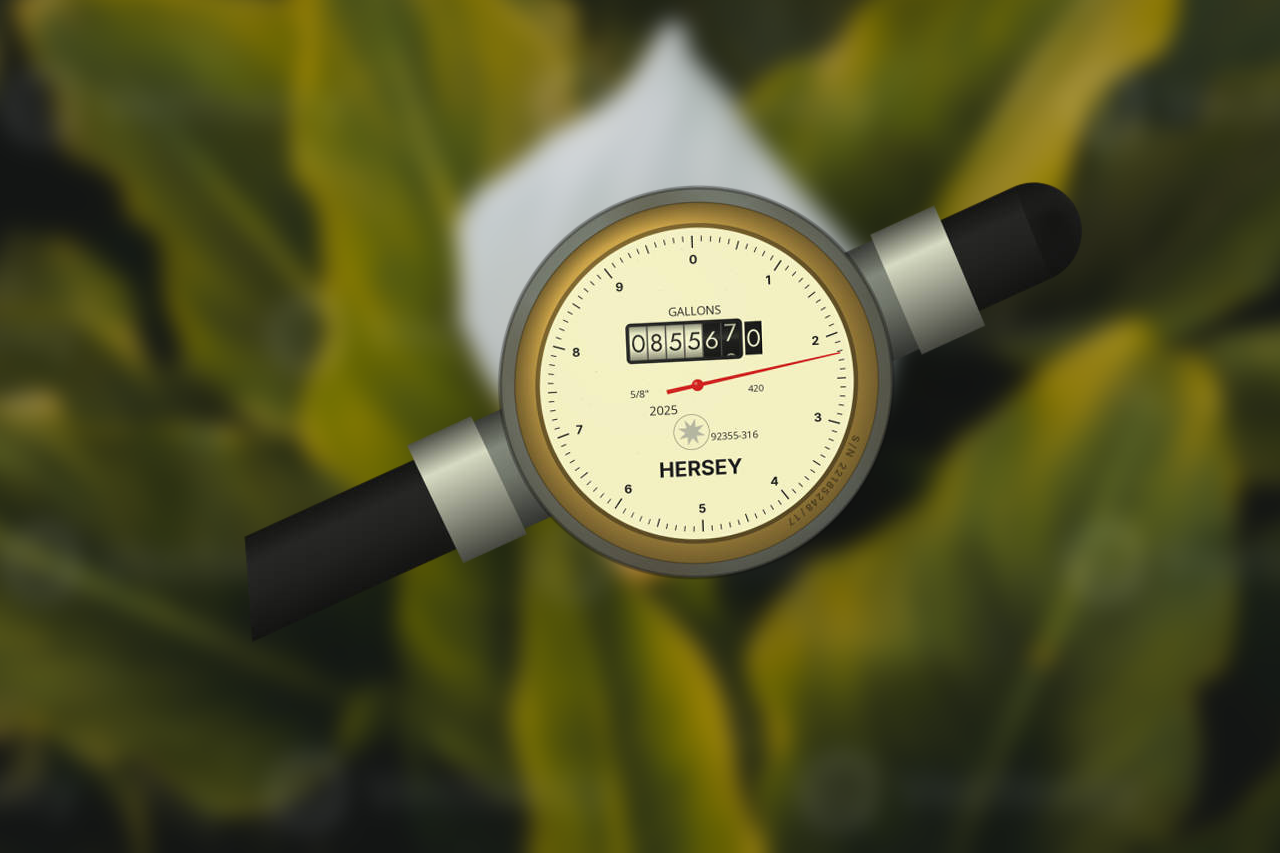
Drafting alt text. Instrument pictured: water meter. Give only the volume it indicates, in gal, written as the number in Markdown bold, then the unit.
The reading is **855672.2** gal
